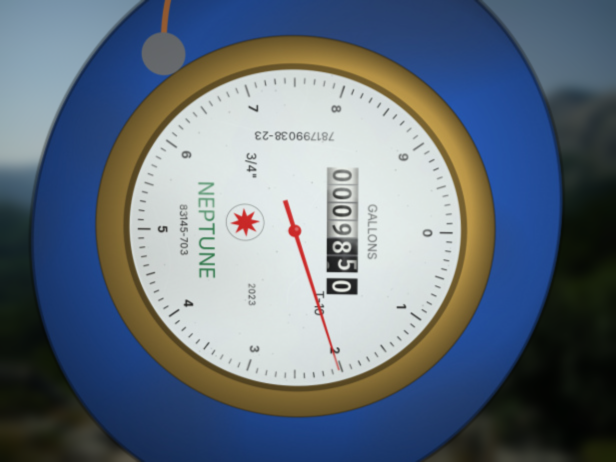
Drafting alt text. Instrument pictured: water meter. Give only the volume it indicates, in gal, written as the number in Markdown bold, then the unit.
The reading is **9852.0** gal
